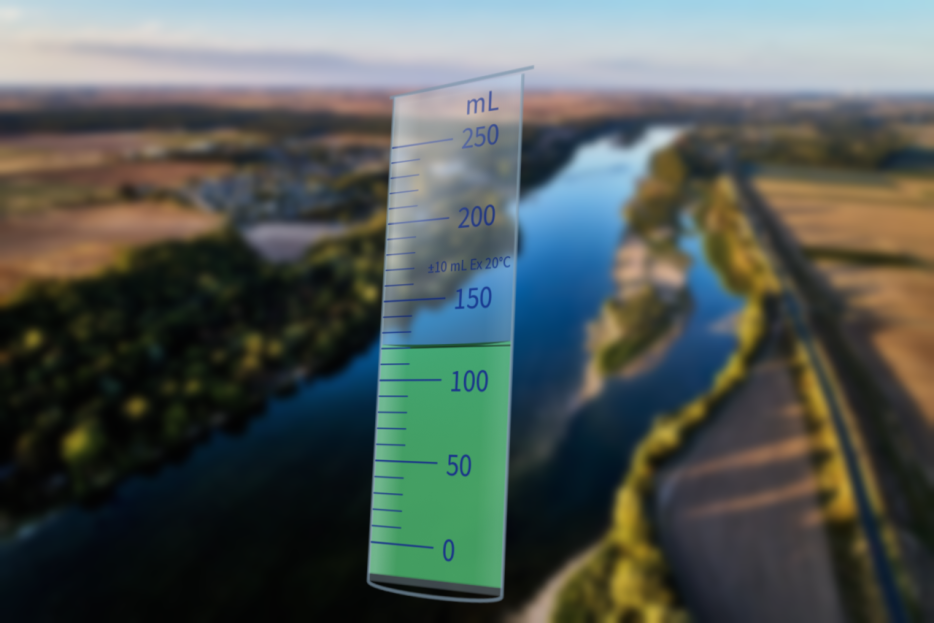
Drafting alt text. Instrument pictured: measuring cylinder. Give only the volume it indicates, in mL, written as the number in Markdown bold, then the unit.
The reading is **120** mL
